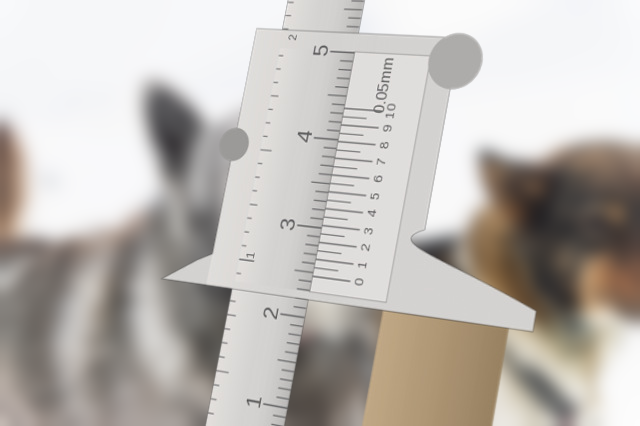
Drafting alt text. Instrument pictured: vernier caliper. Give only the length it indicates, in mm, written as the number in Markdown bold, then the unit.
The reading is **24.6** mm
